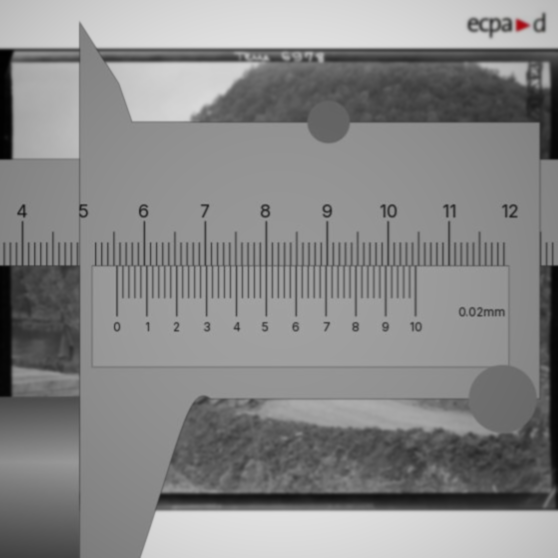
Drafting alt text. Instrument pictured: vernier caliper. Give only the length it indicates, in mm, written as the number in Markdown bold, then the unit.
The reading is **55.5** mm
